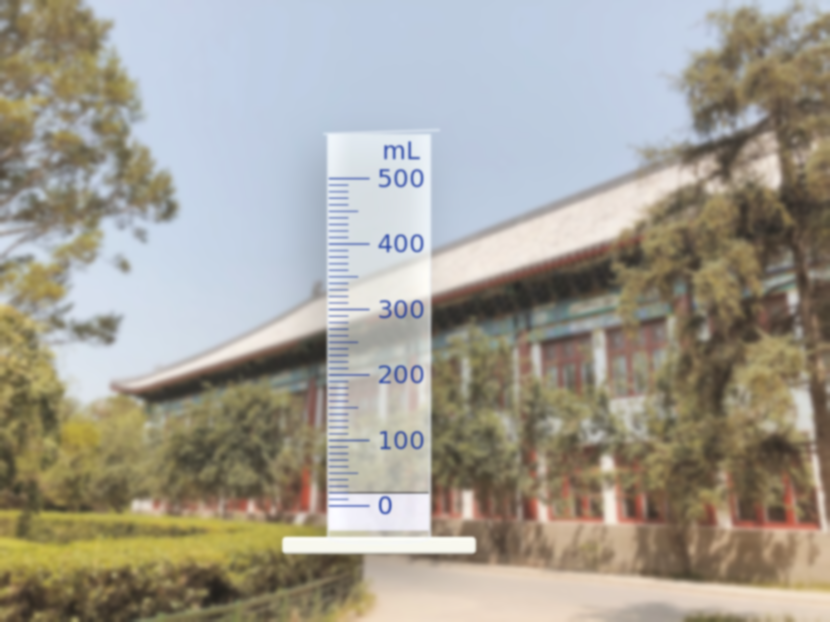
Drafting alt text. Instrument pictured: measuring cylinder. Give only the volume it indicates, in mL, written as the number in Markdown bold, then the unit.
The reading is **20** mL
